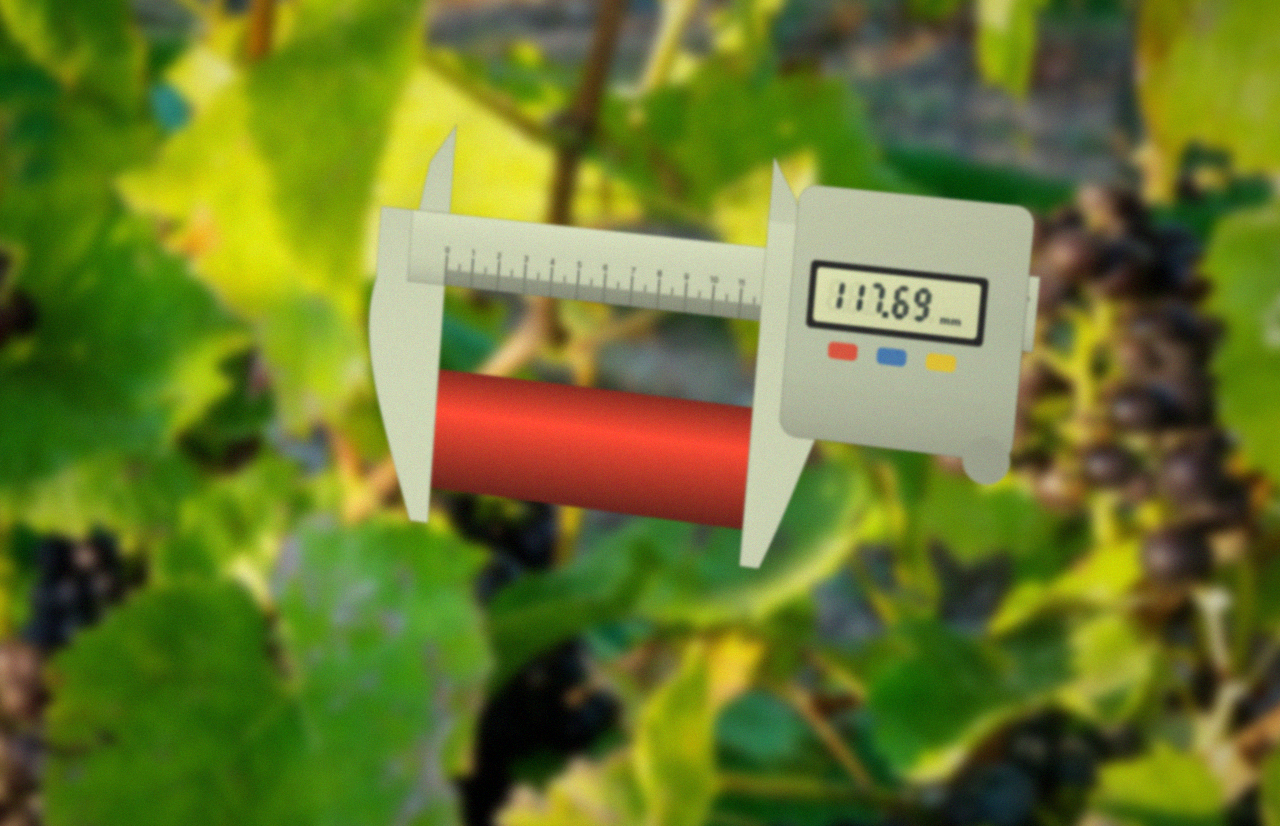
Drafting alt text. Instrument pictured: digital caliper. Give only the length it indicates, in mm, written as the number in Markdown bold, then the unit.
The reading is **117.69** mm
